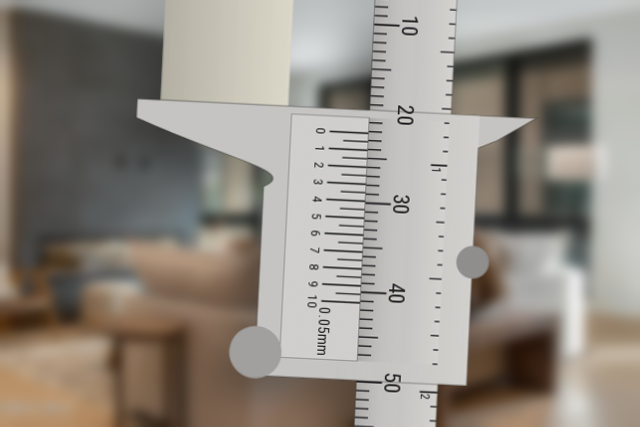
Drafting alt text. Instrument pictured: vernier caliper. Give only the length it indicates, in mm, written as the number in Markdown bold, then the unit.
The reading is **22.2** mm
